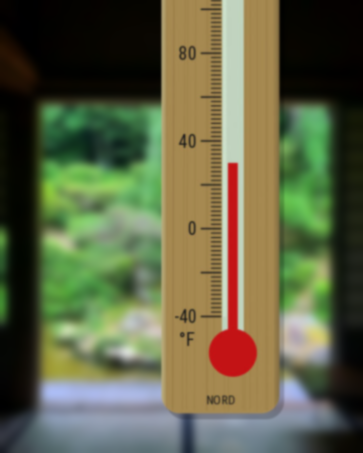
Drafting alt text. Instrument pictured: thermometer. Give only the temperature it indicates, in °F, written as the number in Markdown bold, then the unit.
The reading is **30** °F
